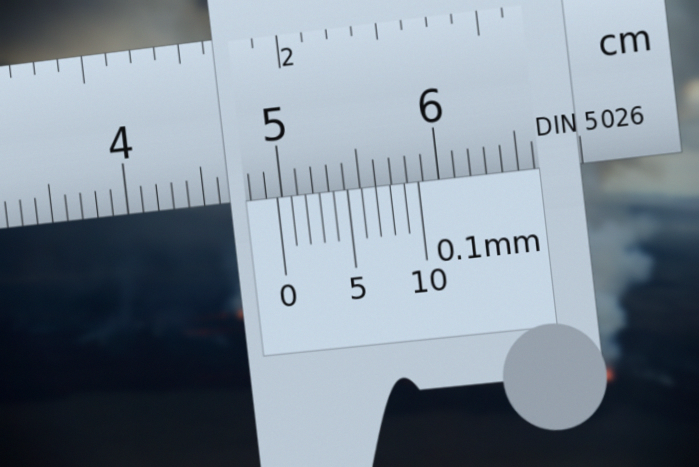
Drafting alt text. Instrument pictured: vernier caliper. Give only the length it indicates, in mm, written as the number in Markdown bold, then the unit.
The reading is **49.7** mm
